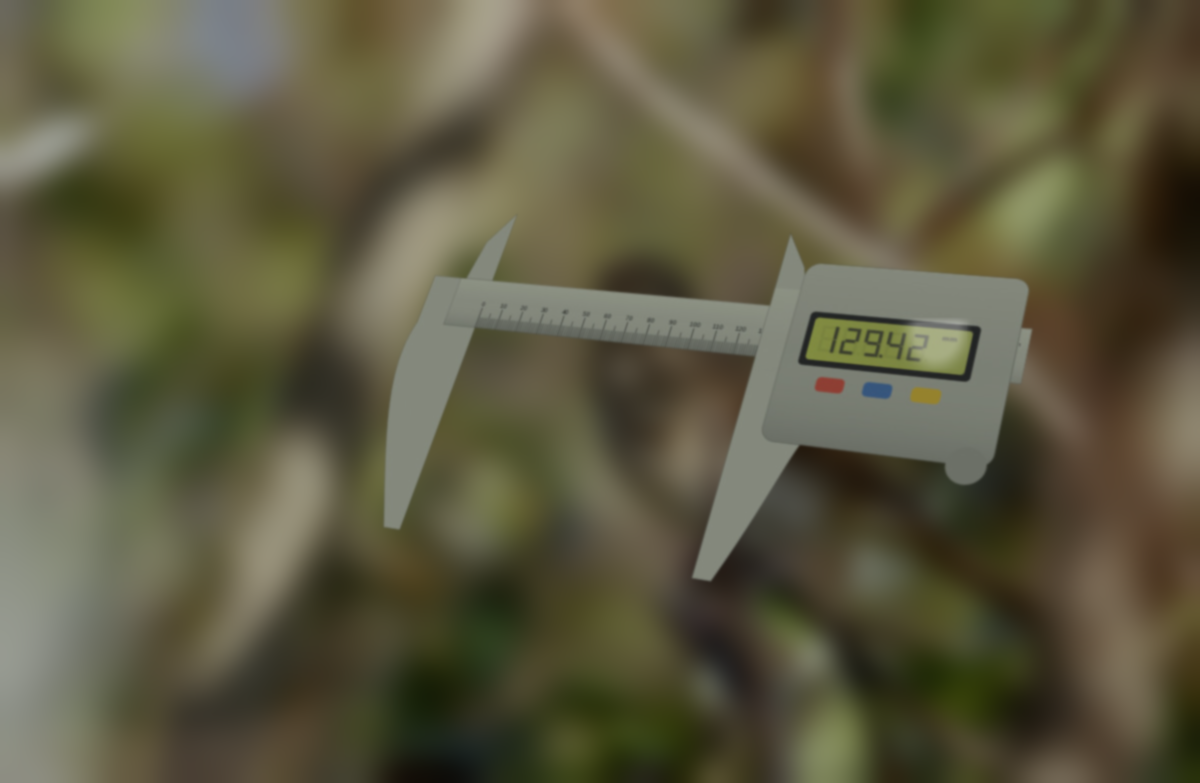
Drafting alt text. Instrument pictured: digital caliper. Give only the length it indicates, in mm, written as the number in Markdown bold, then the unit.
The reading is **129.42** mm
